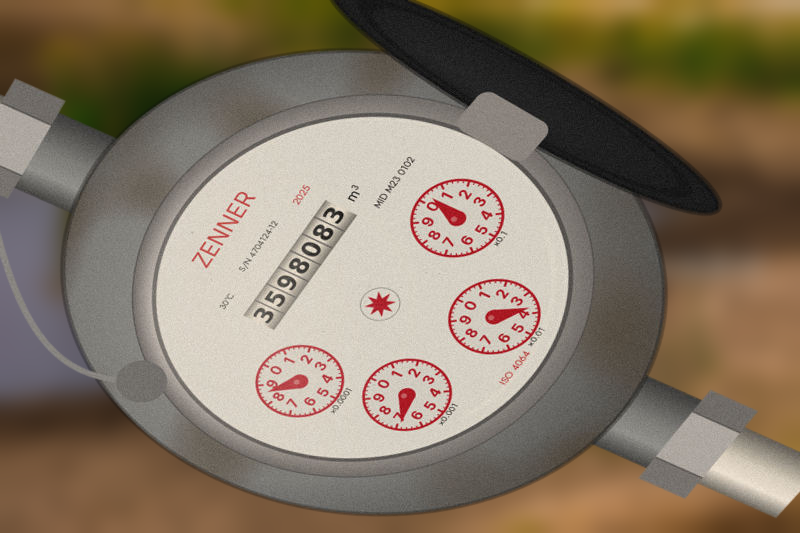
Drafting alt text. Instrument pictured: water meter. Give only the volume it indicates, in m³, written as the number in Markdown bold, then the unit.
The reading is **3598083.0368** m³
